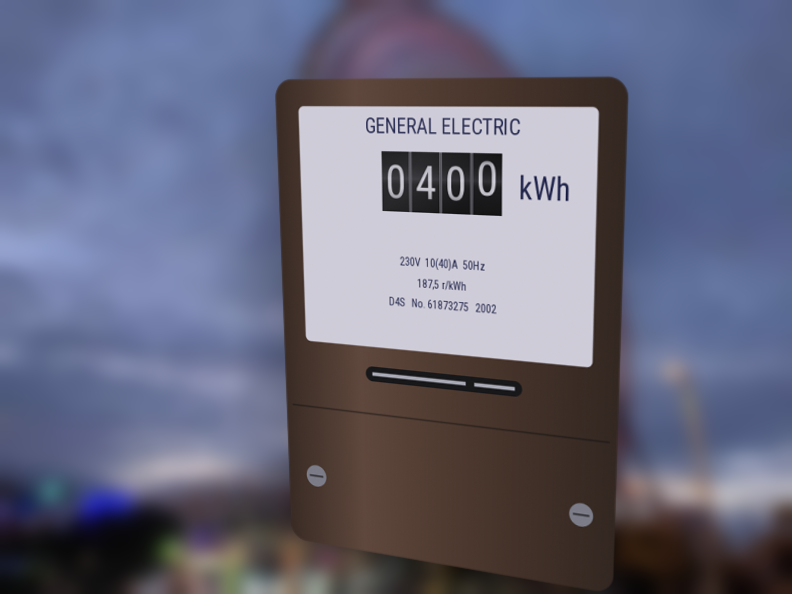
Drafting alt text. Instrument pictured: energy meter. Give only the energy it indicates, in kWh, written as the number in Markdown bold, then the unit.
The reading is **400** kWh
